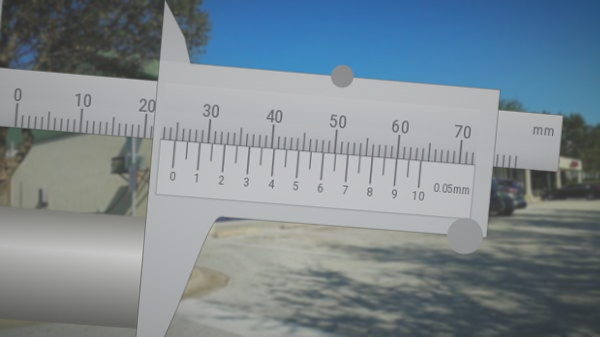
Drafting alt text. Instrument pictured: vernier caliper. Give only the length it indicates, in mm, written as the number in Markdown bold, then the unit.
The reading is **24.8** mm
